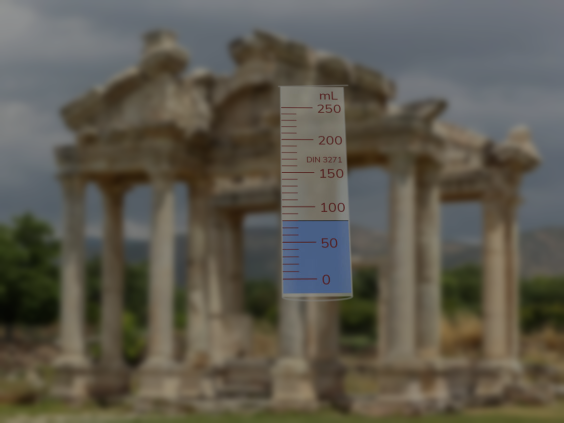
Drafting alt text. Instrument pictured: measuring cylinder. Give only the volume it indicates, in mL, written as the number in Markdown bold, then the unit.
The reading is **80** mL
